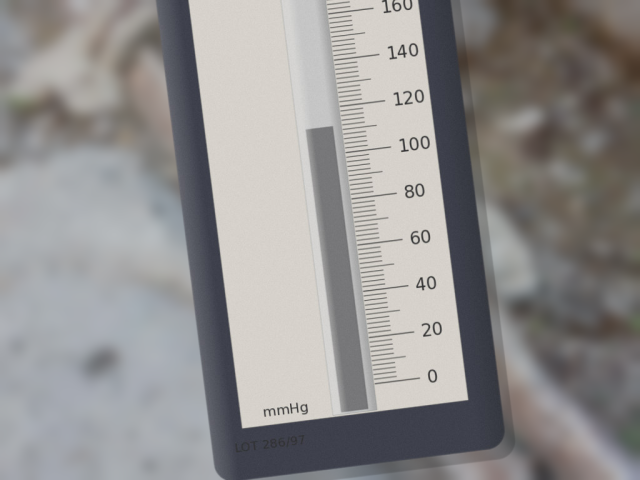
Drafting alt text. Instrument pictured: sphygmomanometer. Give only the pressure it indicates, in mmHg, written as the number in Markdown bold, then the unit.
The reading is **112** mmHg
